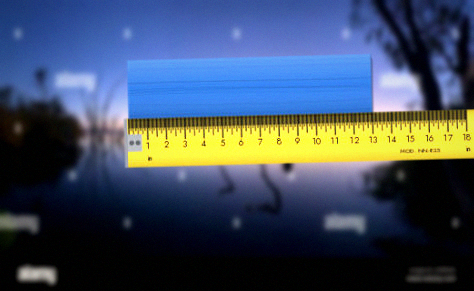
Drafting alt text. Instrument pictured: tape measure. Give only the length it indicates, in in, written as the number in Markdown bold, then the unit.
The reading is **13** in
